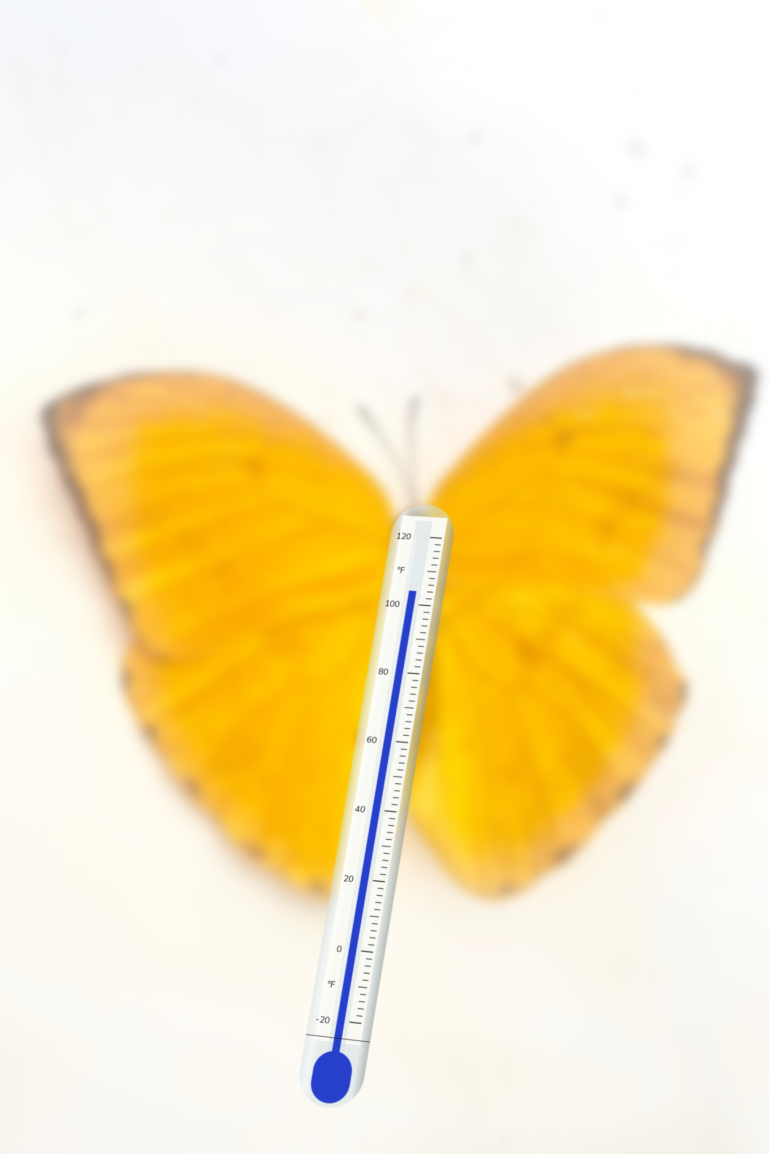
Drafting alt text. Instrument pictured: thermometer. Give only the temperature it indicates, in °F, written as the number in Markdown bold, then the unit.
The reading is **104** °F
